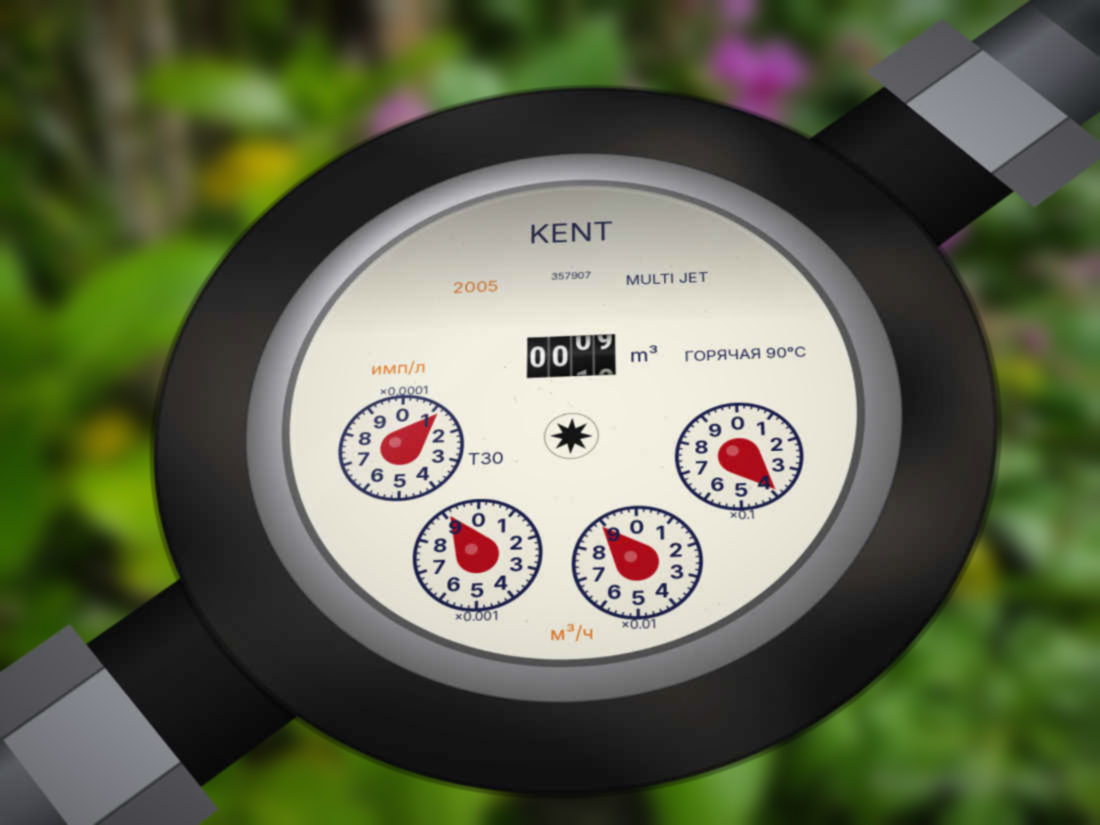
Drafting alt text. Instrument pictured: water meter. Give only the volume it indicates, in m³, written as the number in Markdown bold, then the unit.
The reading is **9.3891** m³
